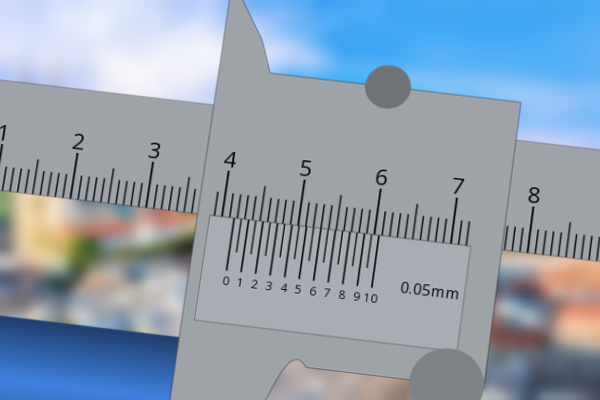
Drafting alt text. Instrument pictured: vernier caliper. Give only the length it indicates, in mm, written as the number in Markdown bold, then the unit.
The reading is **41.6** mm
